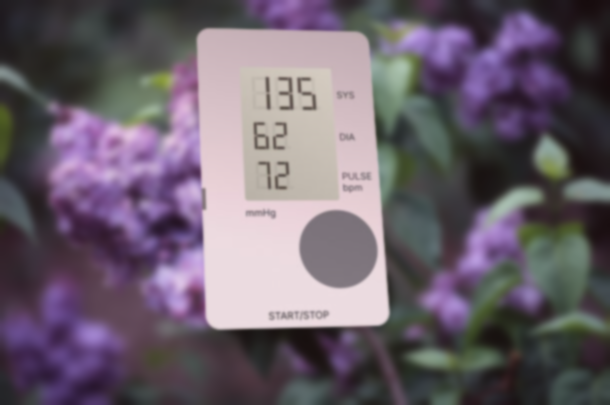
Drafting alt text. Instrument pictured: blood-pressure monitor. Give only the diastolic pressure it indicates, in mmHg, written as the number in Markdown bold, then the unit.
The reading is **62** mmHg
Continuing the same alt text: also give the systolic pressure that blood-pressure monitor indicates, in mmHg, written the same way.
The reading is **135** mmHg
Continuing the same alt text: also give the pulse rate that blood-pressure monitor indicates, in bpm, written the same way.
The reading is **72** bpm
